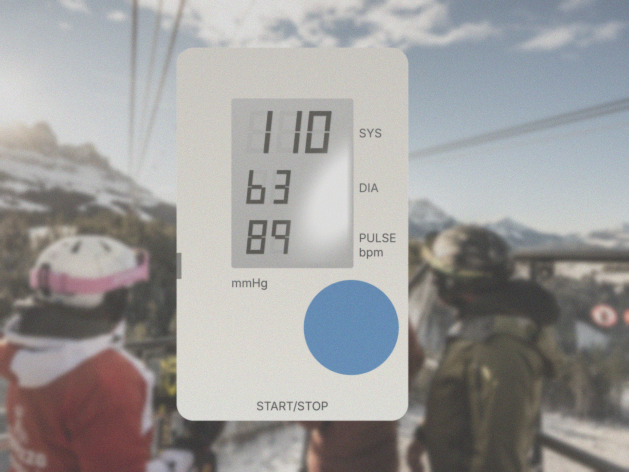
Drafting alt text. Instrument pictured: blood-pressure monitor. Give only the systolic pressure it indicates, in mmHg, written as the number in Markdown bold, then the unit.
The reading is **110** mmHg
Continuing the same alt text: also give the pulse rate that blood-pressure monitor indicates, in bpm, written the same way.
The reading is **89** bpm
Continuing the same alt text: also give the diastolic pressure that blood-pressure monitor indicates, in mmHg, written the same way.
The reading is **63** mmHg
